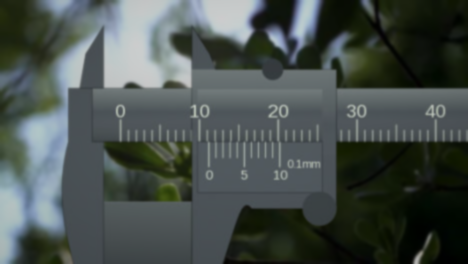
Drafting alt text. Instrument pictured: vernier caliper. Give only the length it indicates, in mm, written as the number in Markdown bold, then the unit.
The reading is **11.2** mm
